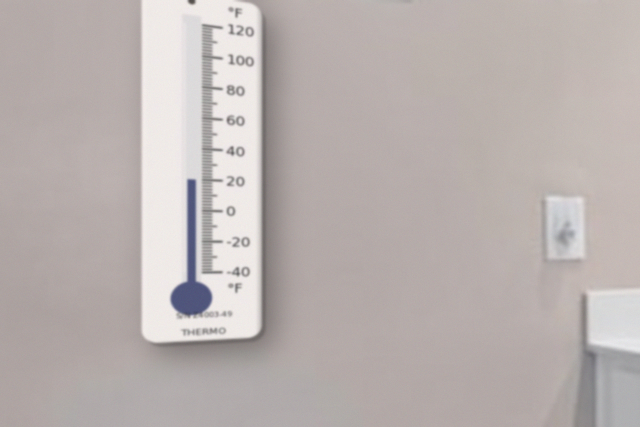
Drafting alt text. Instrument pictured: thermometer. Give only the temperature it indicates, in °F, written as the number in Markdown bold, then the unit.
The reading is **20** °F
